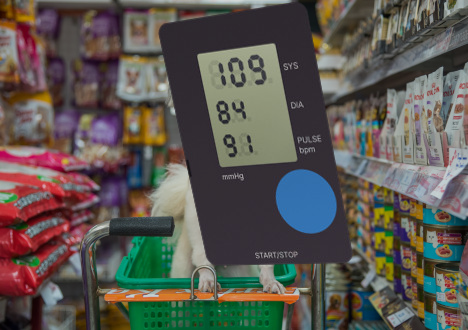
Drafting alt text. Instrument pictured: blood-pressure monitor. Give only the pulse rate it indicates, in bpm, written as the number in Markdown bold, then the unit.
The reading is **91** bpm
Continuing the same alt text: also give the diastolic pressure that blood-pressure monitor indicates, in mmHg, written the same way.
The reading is **84** mmHg
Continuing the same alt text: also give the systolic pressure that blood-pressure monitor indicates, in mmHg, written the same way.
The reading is **109** mmHg
